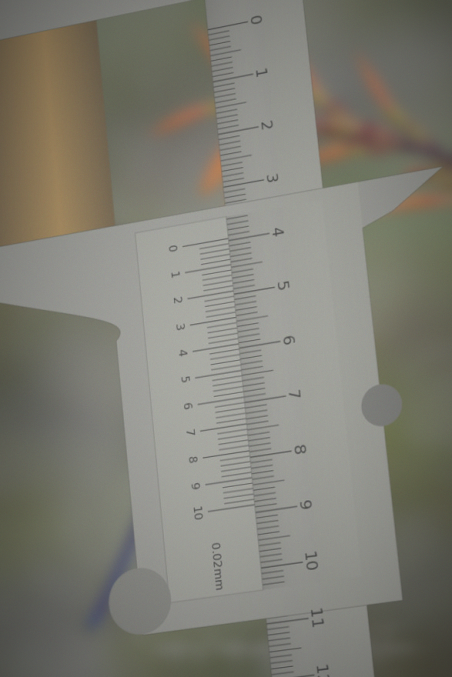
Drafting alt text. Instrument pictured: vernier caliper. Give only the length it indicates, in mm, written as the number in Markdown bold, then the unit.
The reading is **39.6** mm
